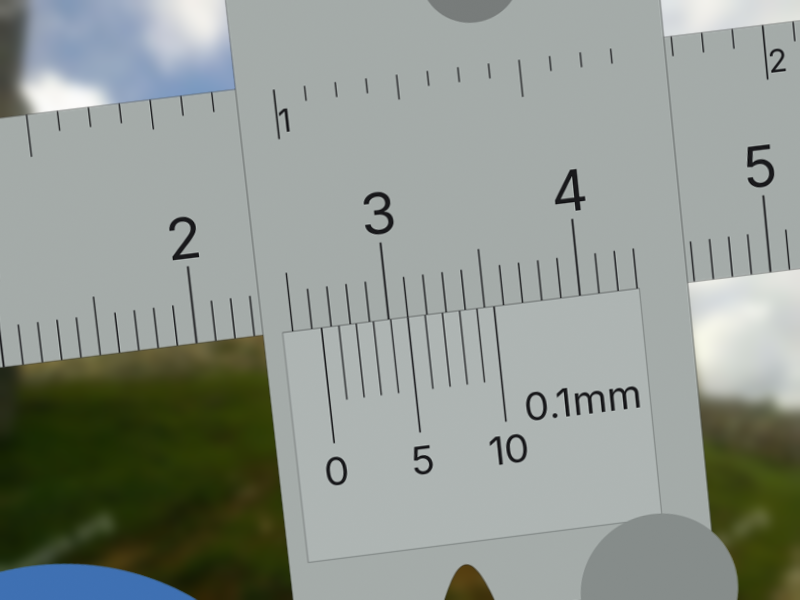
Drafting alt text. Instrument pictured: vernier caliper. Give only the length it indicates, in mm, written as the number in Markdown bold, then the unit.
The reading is **26.5** mm
